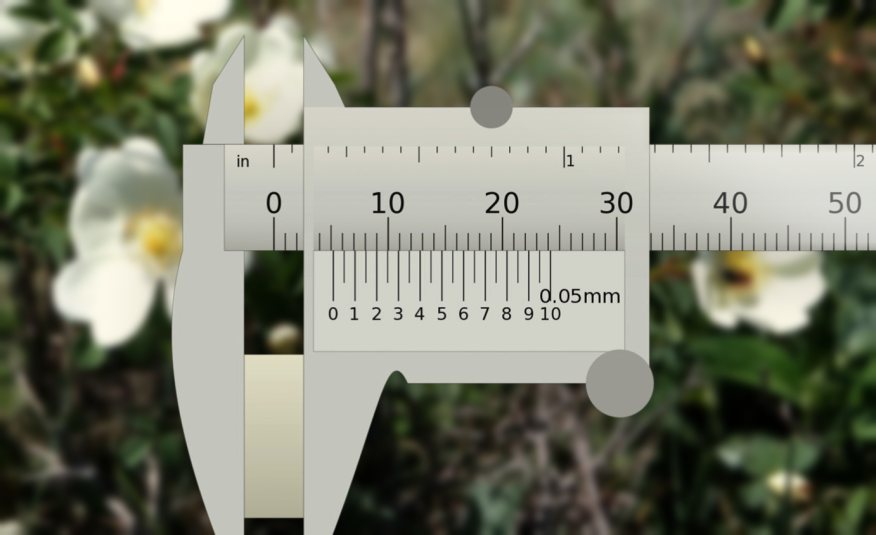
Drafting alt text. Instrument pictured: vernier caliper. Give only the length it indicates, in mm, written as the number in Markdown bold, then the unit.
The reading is **5.2** mm
